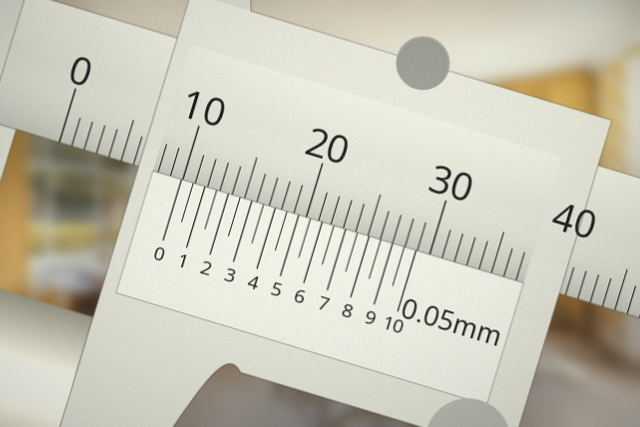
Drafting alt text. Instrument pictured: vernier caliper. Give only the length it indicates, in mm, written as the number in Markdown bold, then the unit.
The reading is **9.9** mm
